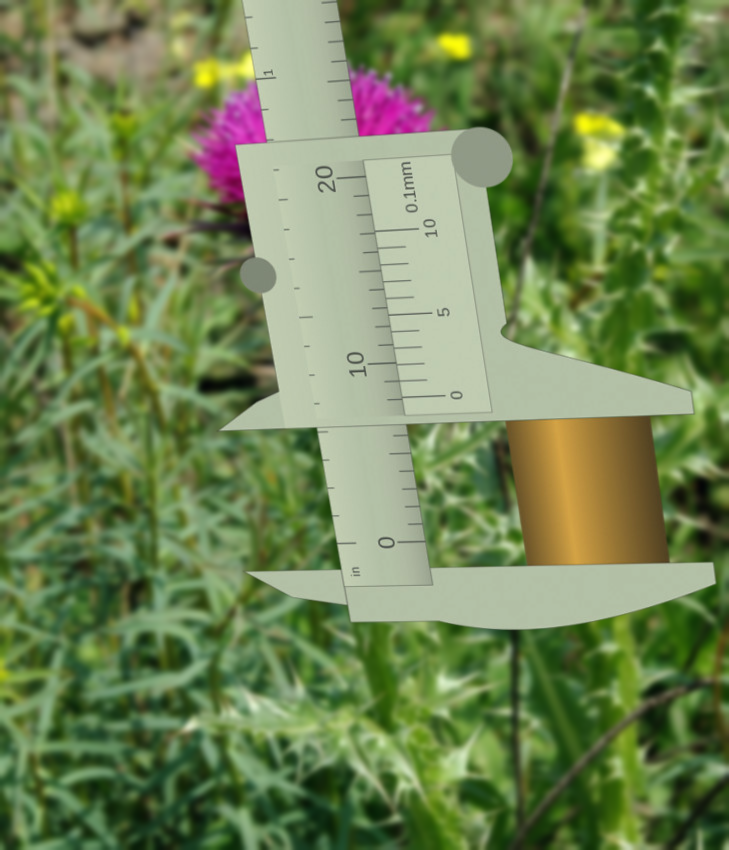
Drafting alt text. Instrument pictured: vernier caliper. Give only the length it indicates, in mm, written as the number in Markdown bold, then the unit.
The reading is **8.1** mm
